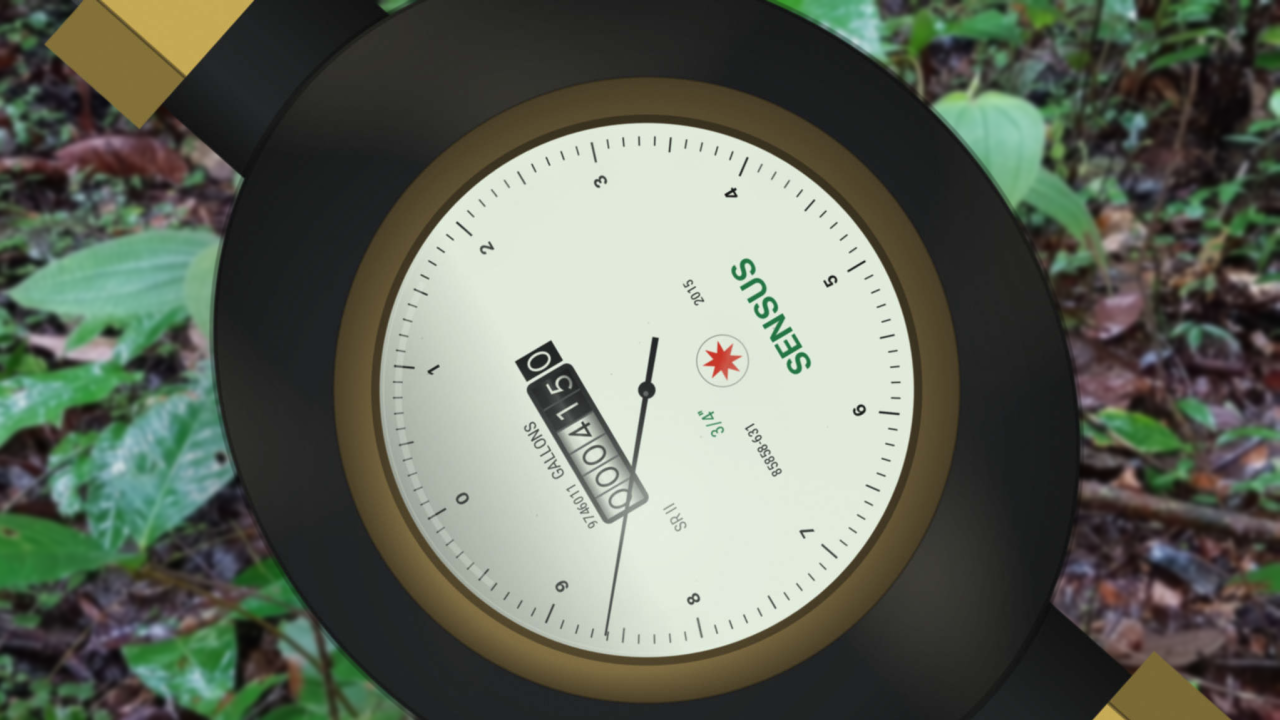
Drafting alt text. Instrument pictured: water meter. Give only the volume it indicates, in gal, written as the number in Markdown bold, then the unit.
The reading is **4148.6** gal
